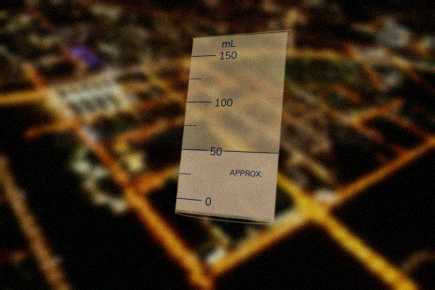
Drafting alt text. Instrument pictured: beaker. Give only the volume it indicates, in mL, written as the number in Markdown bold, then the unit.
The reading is **50** mL
